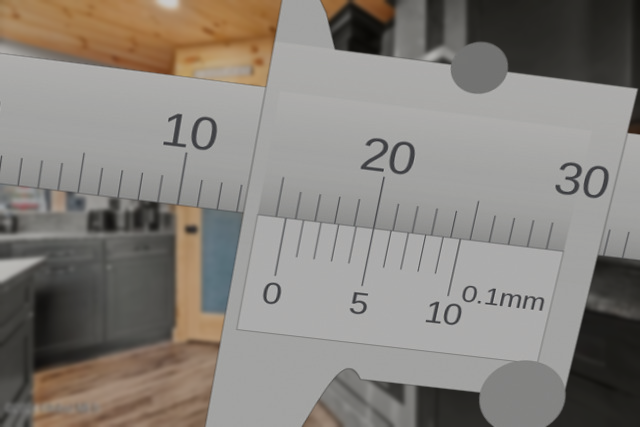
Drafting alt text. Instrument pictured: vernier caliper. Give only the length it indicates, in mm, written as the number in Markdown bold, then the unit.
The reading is **15.5** mm
